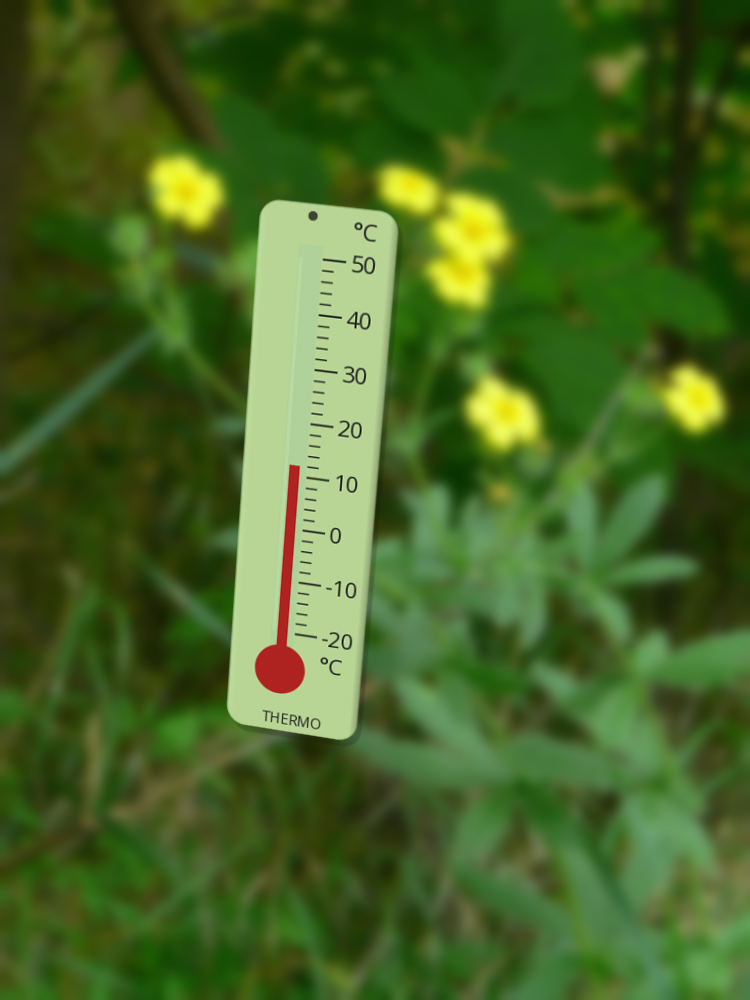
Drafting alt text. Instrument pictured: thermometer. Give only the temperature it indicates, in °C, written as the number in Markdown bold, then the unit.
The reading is **12** °C
